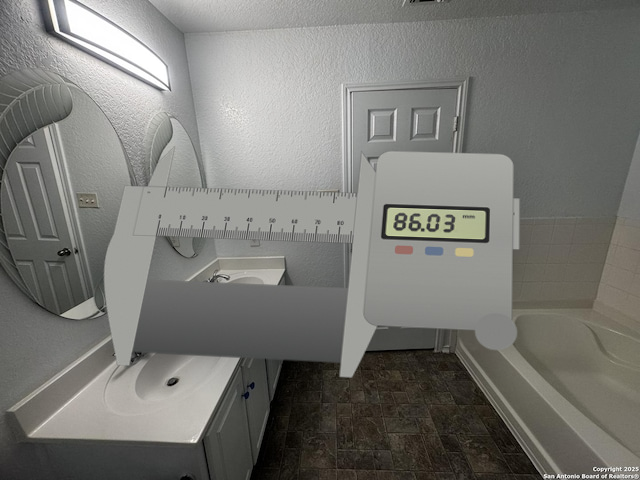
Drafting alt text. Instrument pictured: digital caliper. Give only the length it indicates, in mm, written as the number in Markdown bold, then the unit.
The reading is **86.03** mm
